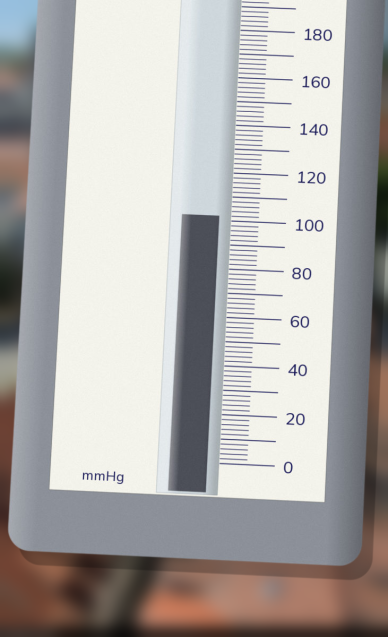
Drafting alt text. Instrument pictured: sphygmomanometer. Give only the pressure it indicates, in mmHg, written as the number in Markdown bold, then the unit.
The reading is **102** mmHg
